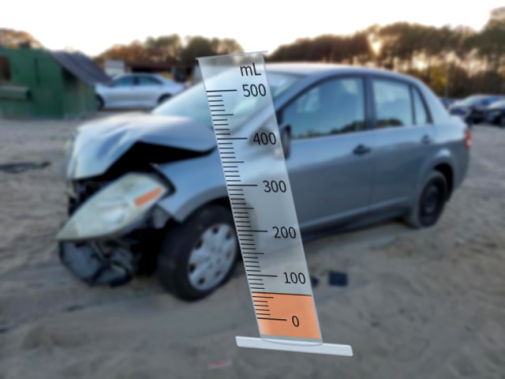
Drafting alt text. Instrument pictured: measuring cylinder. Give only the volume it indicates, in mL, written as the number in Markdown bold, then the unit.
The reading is **60** mL
